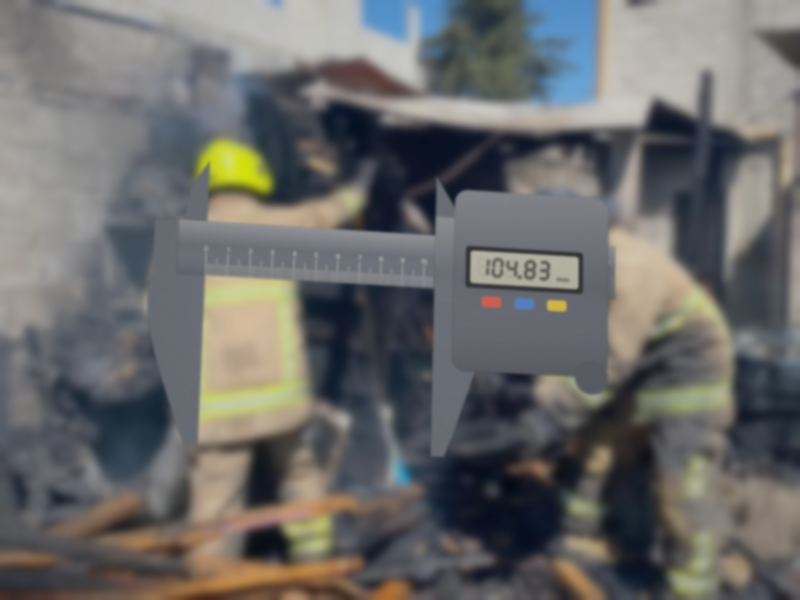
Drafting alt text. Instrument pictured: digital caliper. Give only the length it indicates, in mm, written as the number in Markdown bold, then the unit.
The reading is **104.83** mm
